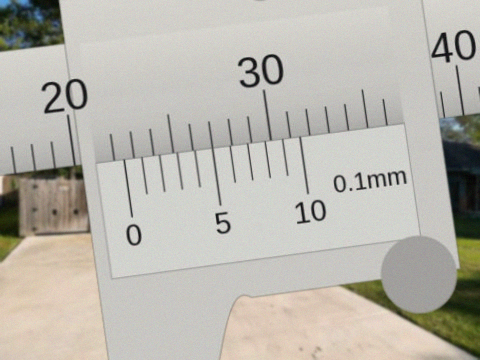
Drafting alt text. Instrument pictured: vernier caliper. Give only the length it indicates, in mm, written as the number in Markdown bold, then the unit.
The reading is **22.5** mm
